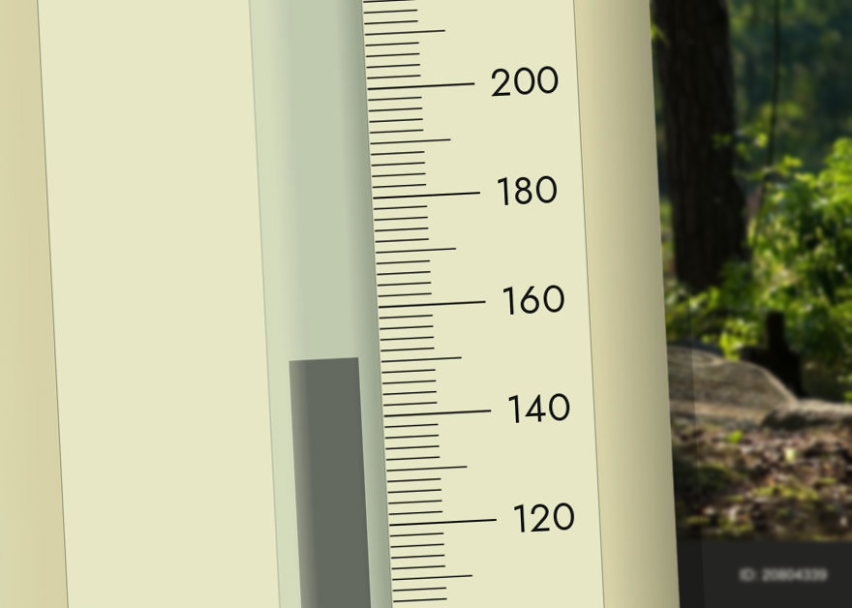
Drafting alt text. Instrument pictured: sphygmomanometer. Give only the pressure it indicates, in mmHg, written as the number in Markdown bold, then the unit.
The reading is **151** mmHg
